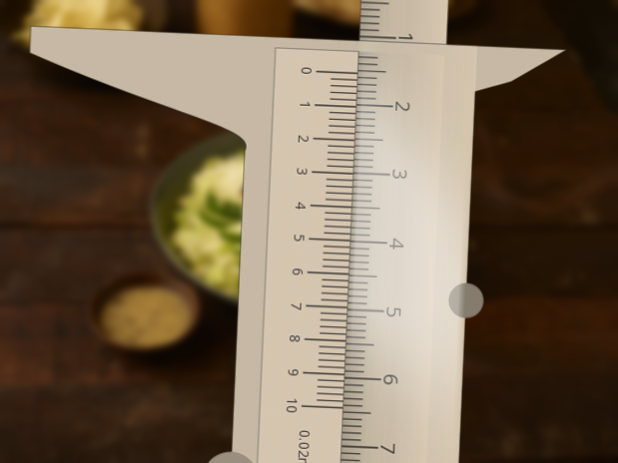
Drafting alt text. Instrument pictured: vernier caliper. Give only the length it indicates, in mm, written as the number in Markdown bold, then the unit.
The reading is **15.4** mm
